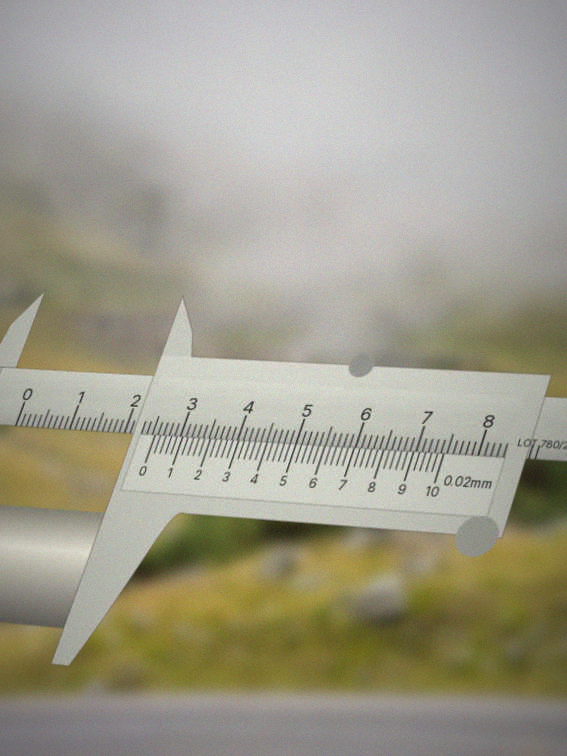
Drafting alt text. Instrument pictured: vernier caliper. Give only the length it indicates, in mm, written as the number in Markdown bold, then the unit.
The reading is **25.5** mm
